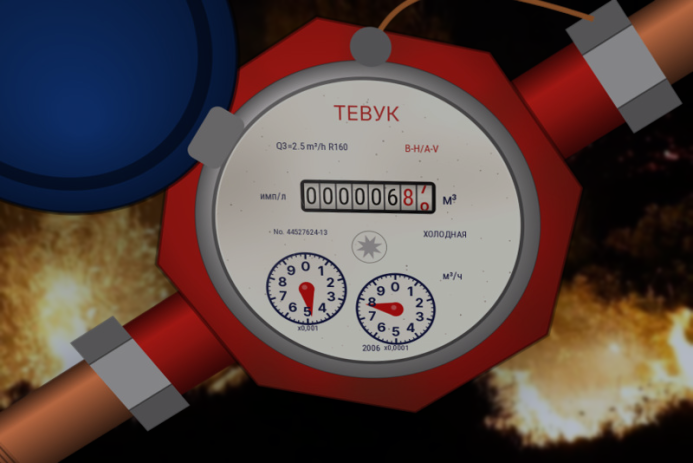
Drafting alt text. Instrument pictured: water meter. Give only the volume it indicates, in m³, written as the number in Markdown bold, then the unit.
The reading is **6.8747** m³
